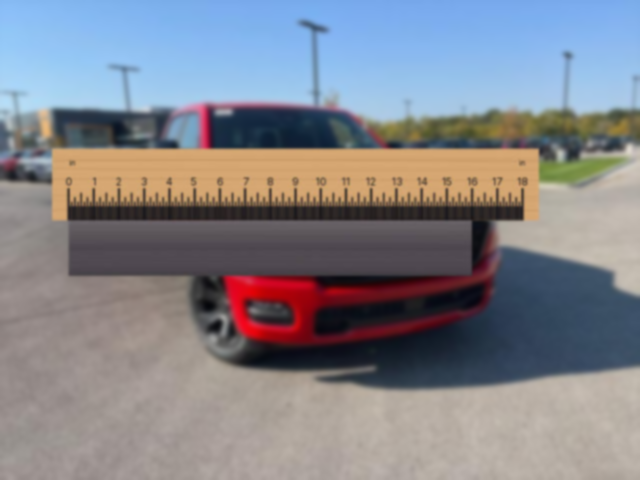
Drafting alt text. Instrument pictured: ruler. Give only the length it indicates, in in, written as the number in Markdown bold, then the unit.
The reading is **16** in
